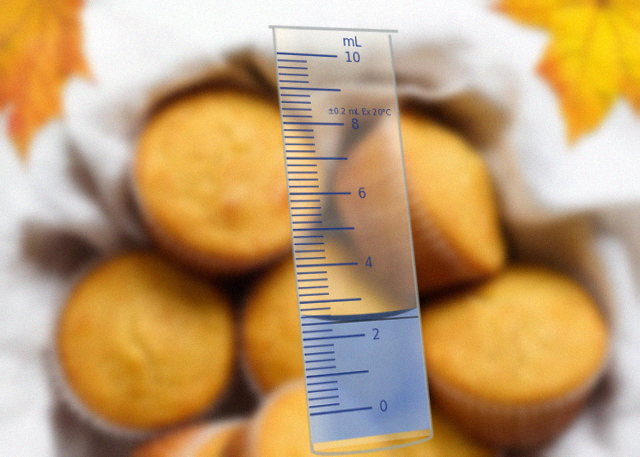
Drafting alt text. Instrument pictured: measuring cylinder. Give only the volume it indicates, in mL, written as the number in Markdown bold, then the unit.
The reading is **2.4** mL
